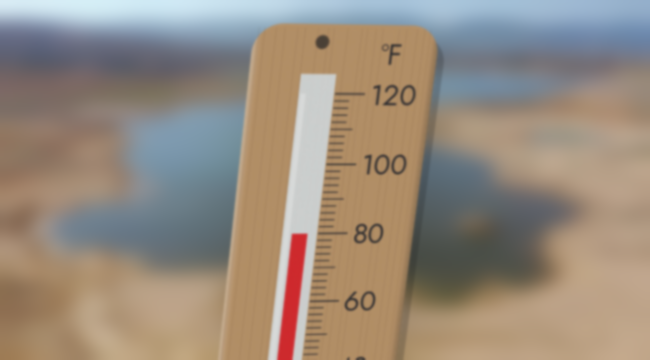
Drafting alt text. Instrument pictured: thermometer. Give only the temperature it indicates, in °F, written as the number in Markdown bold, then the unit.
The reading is **80** °F
